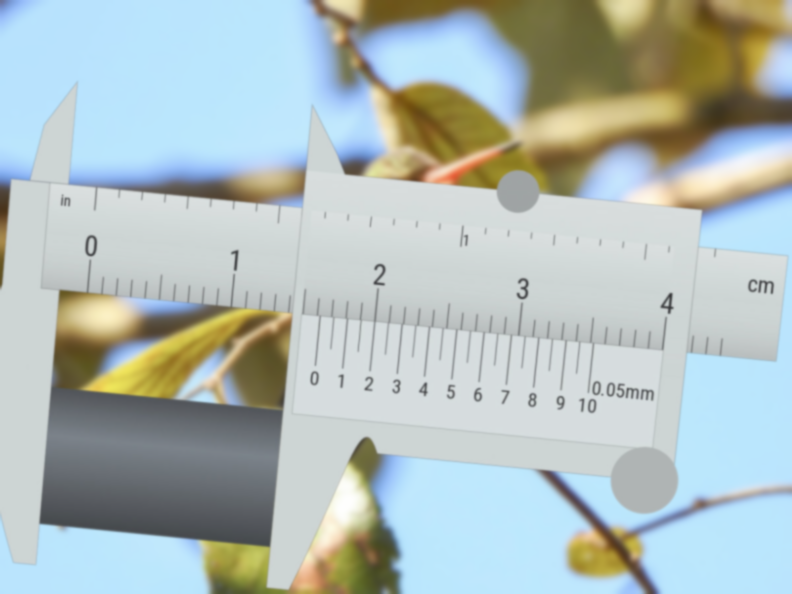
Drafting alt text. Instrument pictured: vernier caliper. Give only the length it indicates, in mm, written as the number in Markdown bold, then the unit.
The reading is **16.2** mm
